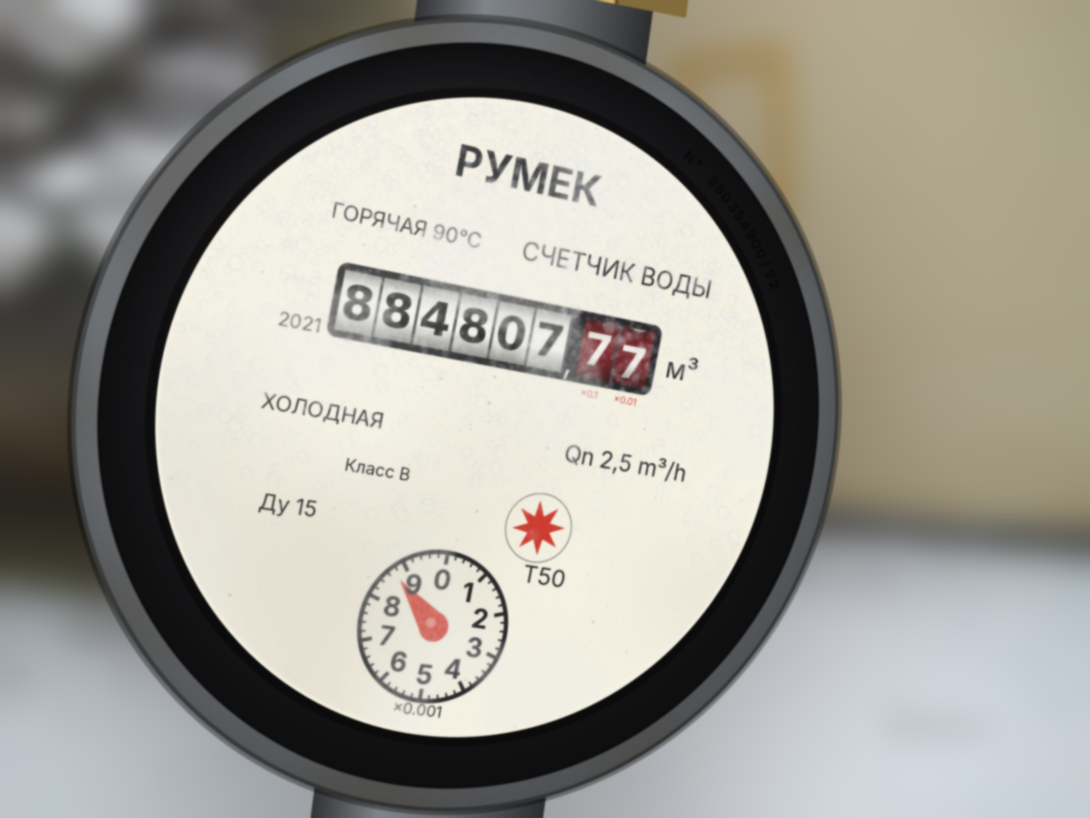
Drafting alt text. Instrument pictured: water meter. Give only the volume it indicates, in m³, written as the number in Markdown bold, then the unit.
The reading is **884807.768** m³
